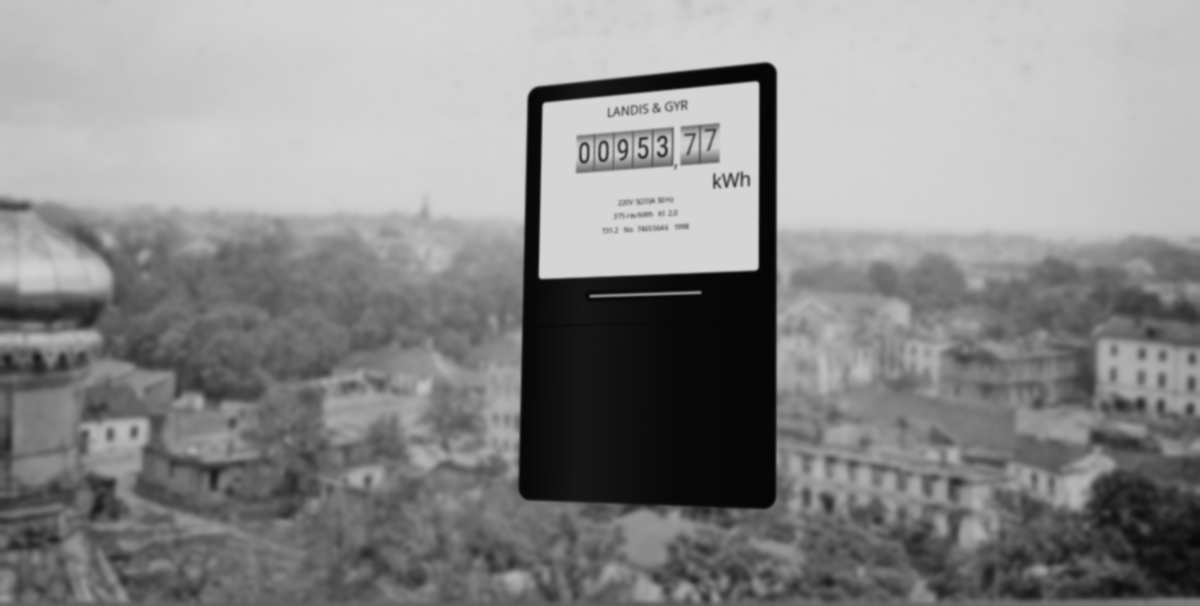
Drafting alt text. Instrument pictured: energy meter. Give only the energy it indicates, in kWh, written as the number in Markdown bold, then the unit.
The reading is **953.77** kWh
